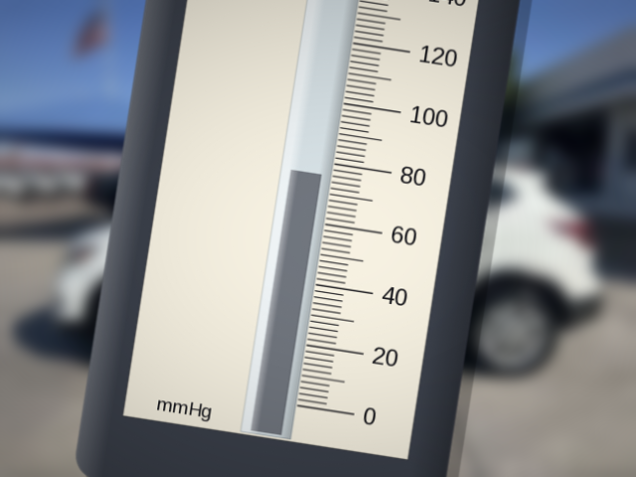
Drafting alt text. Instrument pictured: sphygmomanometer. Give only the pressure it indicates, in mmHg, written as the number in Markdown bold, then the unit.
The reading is **76** mmHg
